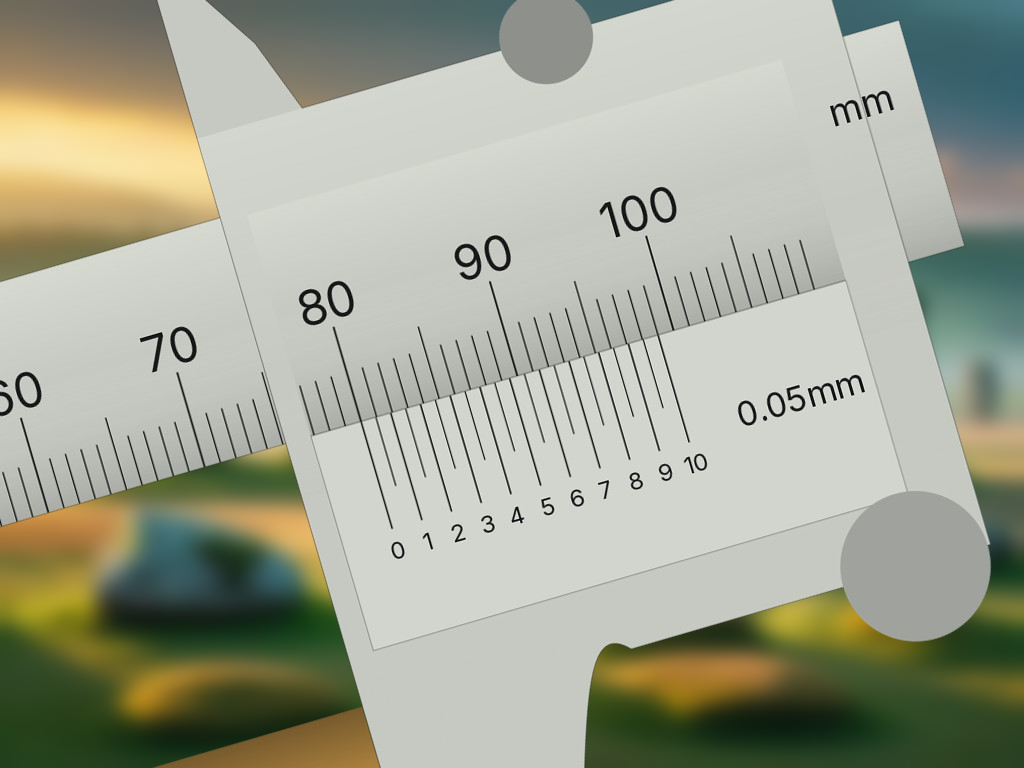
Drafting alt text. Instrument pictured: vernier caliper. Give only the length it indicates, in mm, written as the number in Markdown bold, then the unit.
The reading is **80.0** mm
